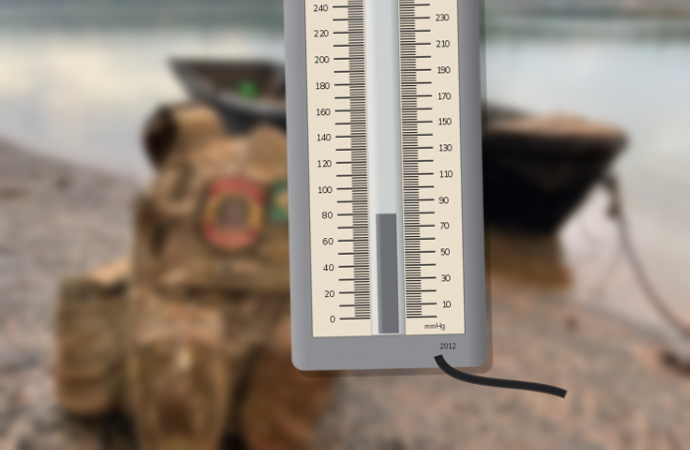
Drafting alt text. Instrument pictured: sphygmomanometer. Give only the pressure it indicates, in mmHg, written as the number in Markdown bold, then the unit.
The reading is **80** mmHg
